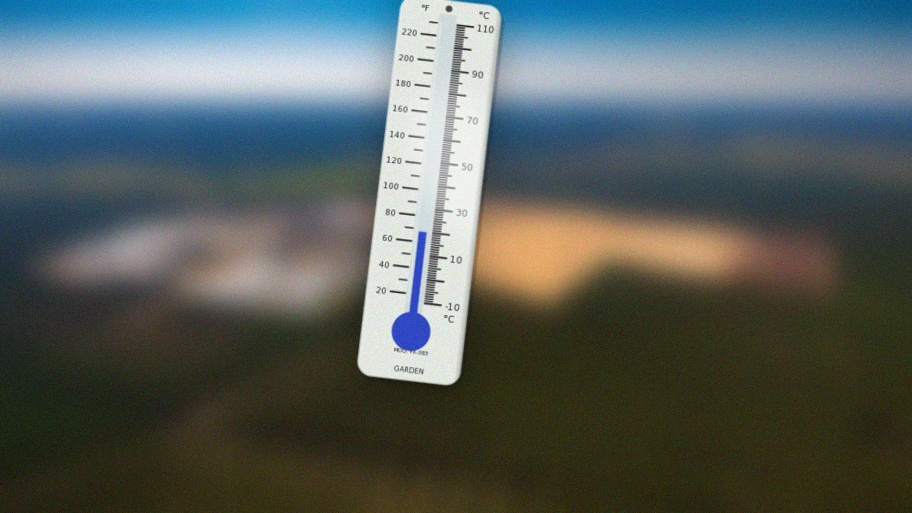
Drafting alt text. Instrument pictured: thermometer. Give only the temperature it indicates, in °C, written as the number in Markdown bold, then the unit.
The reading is **20** °C
